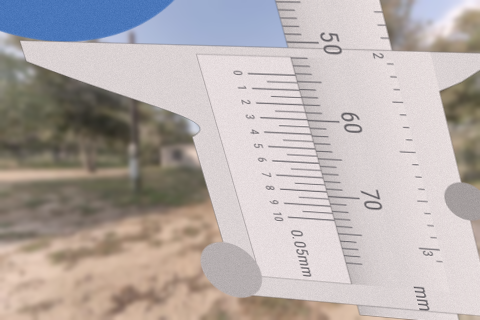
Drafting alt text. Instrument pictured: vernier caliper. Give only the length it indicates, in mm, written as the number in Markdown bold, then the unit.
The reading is **54.2** mm
